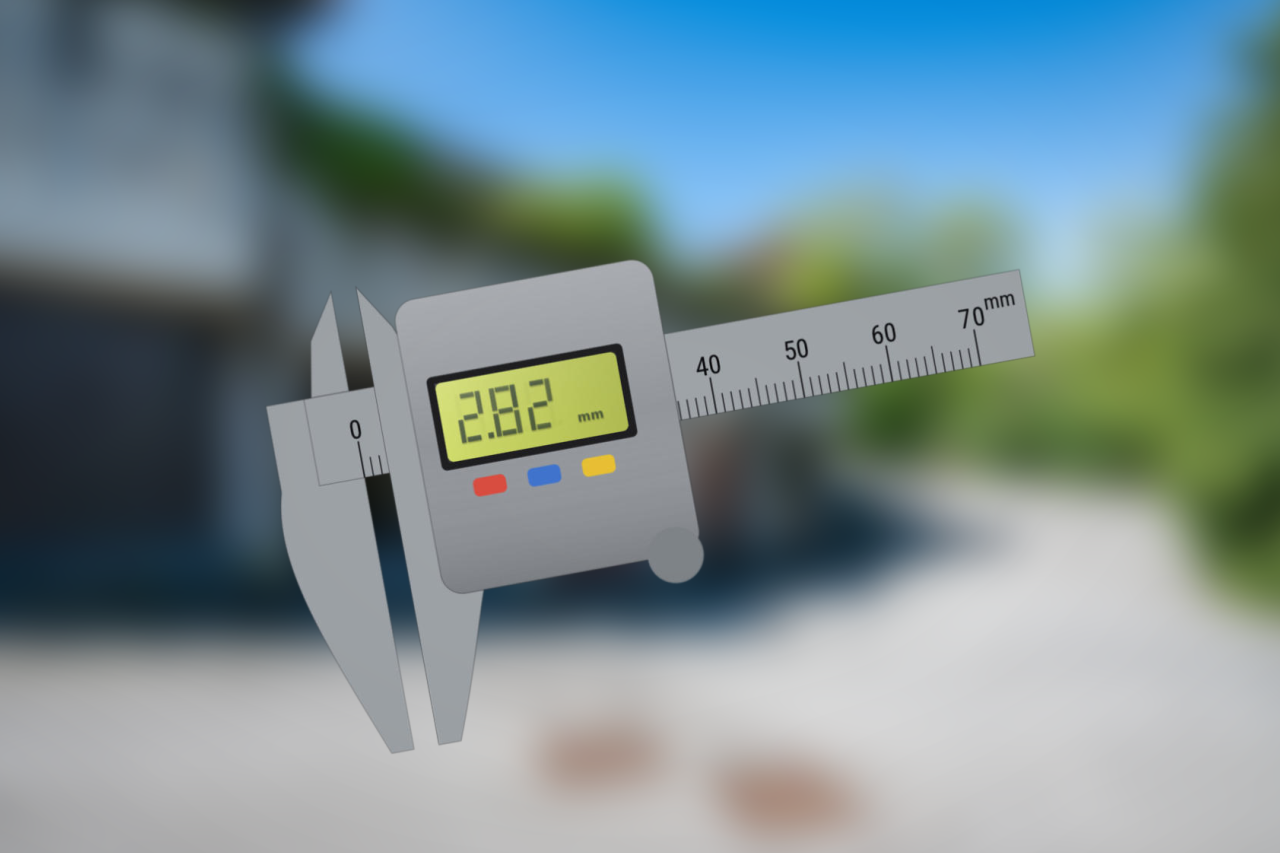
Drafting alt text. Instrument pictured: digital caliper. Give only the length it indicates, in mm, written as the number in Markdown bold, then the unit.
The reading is **2.82** mm
